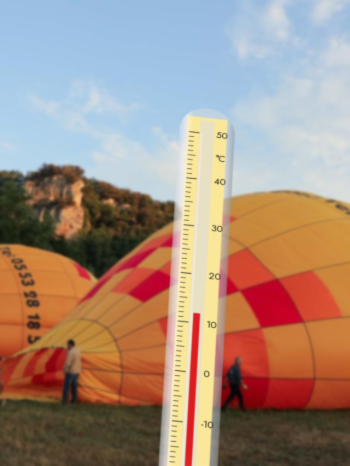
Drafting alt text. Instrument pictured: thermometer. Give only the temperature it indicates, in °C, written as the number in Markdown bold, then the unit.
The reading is **12** °C
